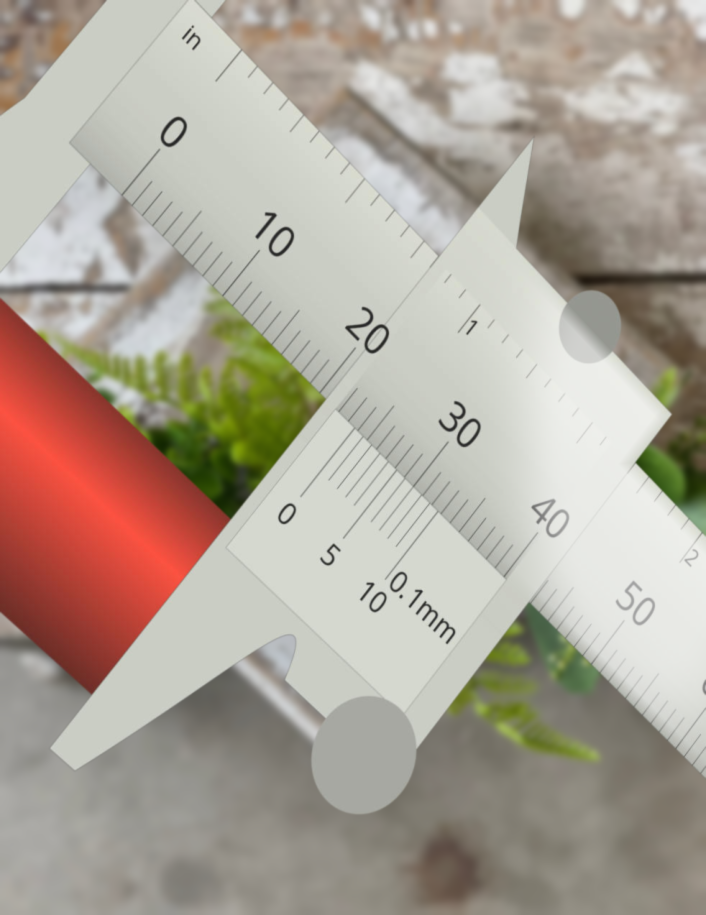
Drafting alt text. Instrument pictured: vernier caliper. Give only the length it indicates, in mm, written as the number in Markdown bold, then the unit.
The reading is **23.7** mm
